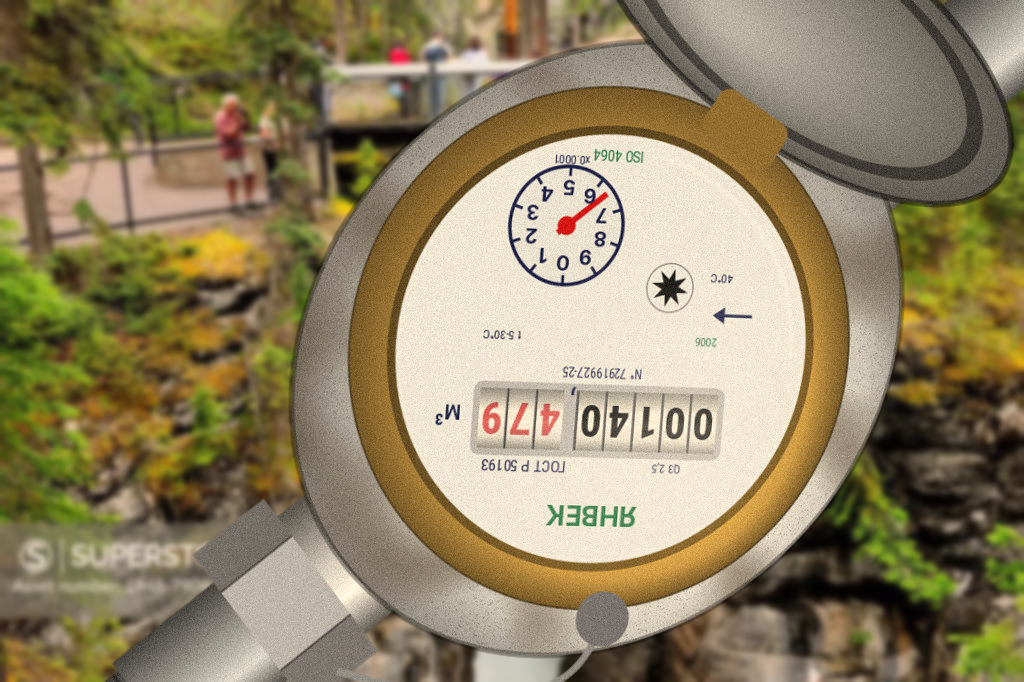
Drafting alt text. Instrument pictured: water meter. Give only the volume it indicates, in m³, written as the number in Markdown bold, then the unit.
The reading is **140.4796** m³
